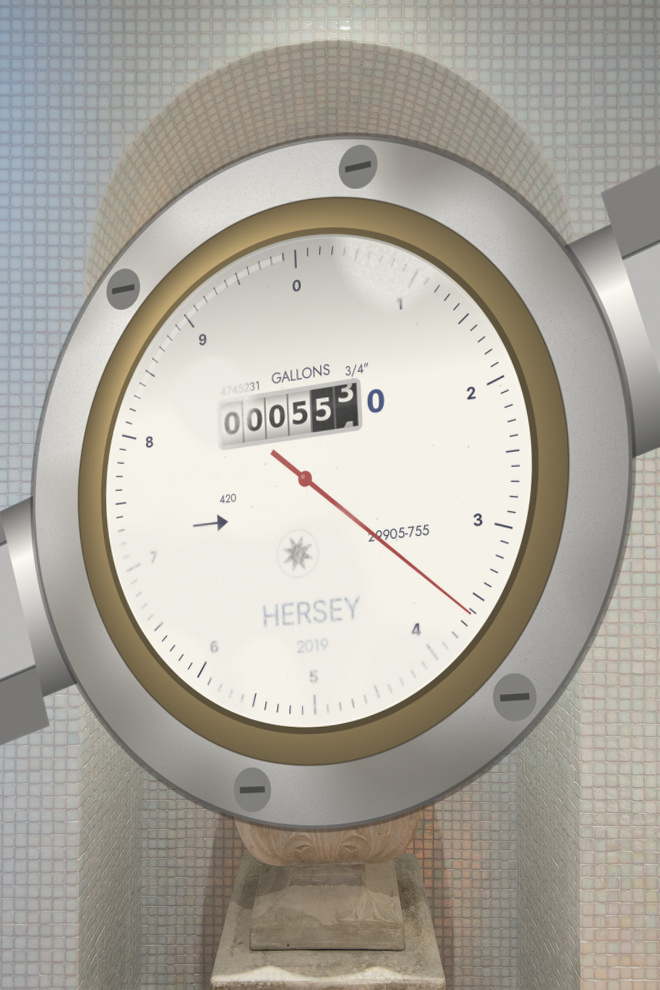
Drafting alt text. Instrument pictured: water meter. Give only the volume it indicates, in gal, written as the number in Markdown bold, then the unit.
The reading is **5533.6** gal
